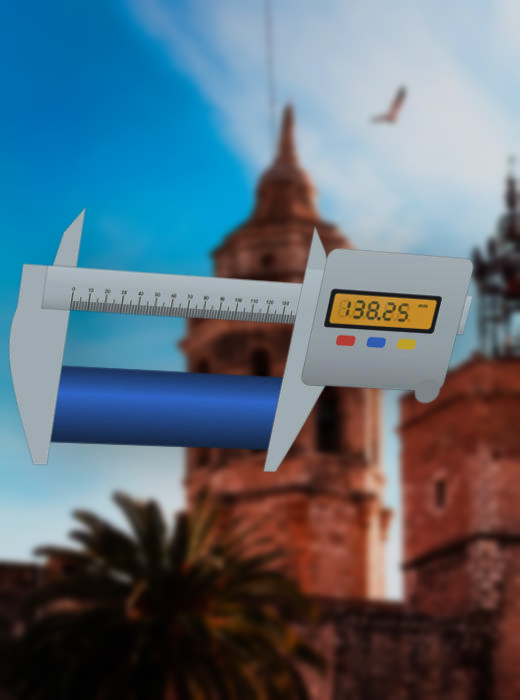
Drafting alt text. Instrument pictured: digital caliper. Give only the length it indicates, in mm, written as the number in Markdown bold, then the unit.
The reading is **138.25** mm
